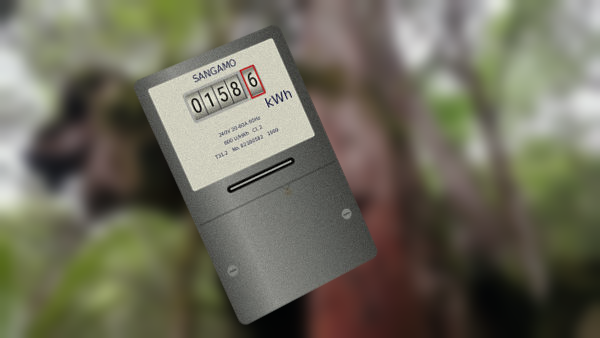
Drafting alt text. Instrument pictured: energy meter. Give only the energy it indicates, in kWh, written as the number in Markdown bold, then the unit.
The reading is **158.6** kWh
